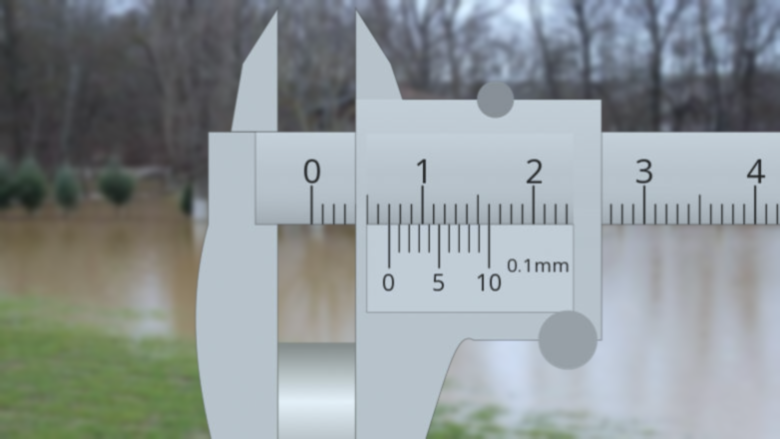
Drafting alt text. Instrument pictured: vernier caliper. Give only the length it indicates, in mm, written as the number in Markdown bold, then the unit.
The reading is **7.0** mm
